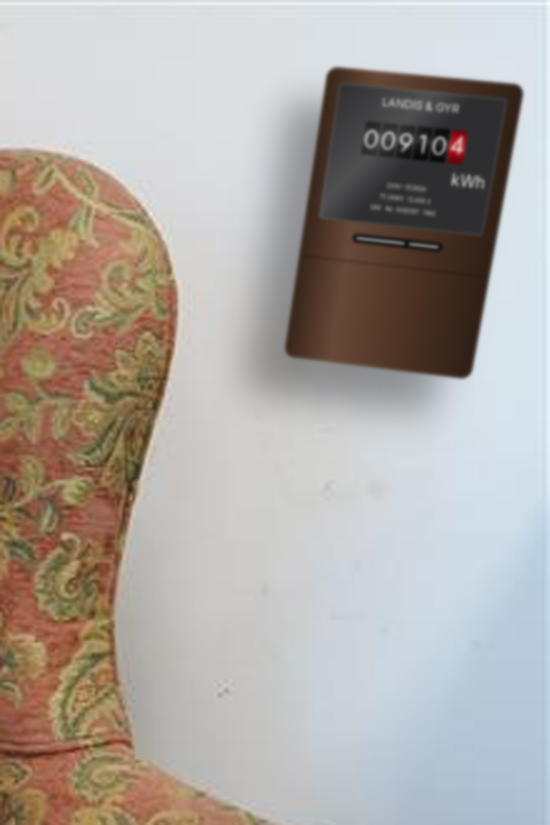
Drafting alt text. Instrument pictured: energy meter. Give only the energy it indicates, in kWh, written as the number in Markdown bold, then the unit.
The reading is **910.4** kWh
